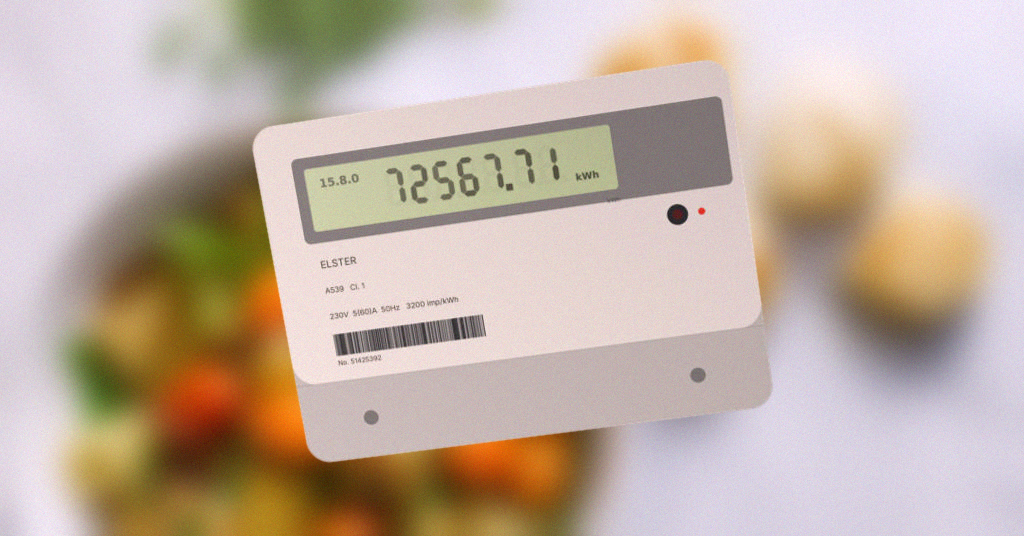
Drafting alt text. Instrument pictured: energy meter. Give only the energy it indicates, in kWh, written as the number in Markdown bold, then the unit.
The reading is **72567.71** kWh
